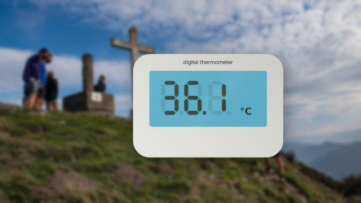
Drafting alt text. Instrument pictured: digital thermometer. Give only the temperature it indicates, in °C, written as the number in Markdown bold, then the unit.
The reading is **36.1** °C
